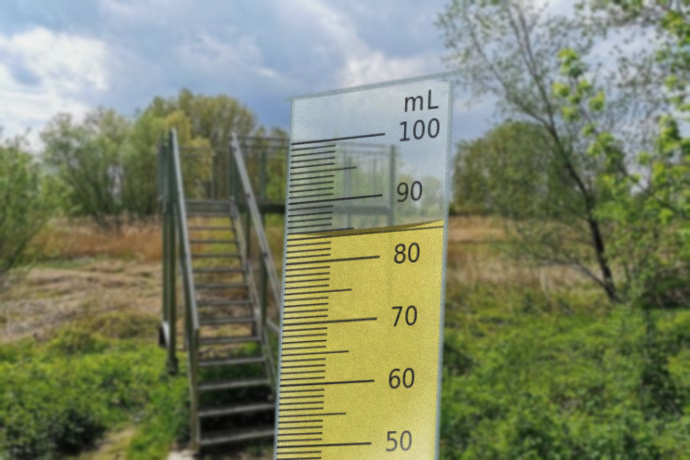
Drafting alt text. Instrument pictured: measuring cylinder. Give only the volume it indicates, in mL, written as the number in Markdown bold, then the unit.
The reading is **84** mL
